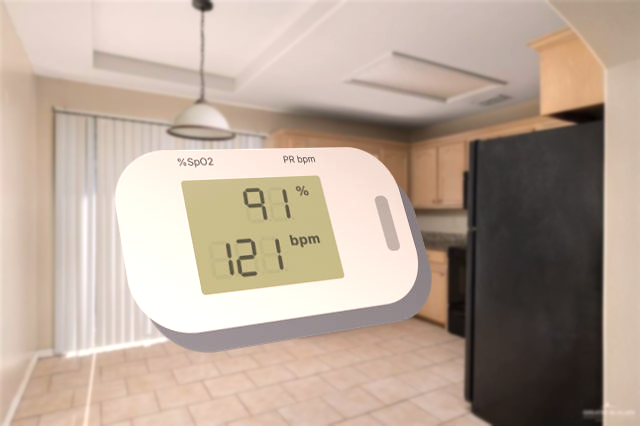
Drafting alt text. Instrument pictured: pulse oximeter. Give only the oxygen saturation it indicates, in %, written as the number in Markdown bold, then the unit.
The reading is **91** %
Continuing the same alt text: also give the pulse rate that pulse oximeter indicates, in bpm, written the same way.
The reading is **121** bpm
